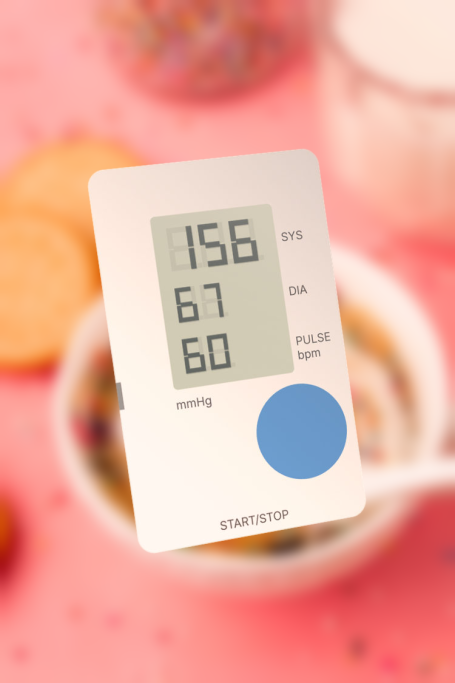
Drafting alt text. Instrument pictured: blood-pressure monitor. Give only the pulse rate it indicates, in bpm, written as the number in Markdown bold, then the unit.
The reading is **60** bpm
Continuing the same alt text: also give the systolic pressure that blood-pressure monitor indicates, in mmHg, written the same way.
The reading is **156** mmHg
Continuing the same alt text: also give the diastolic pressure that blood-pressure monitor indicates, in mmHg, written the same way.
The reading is **67** mmHg
